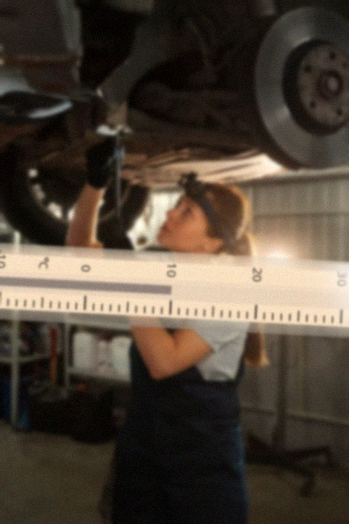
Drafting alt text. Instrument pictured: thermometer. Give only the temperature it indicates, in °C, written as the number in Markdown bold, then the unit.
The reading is **10** °C
